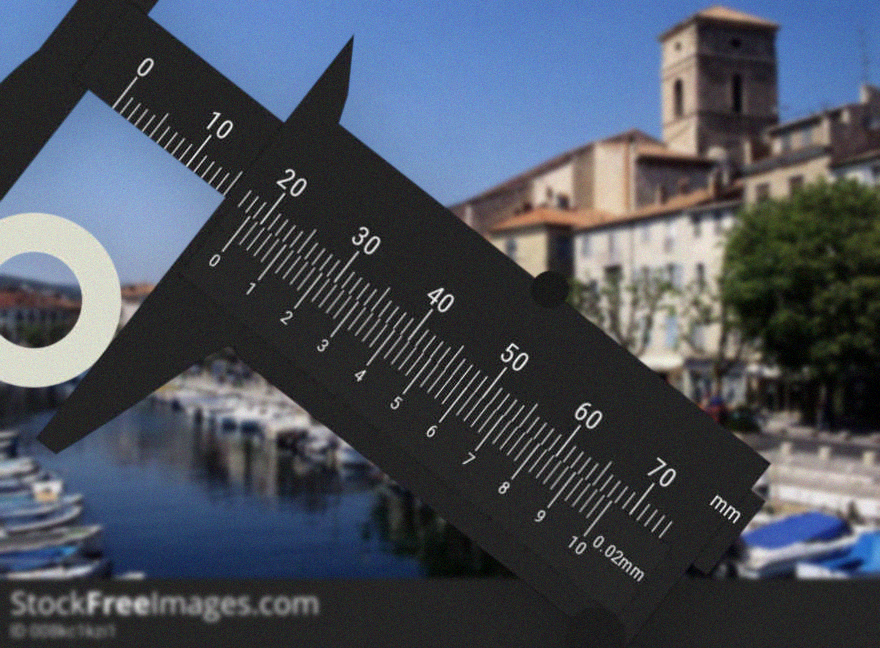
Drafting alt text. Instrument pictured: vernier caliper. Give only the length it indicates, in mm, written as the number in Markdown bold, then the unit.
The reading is **18.6** mm
